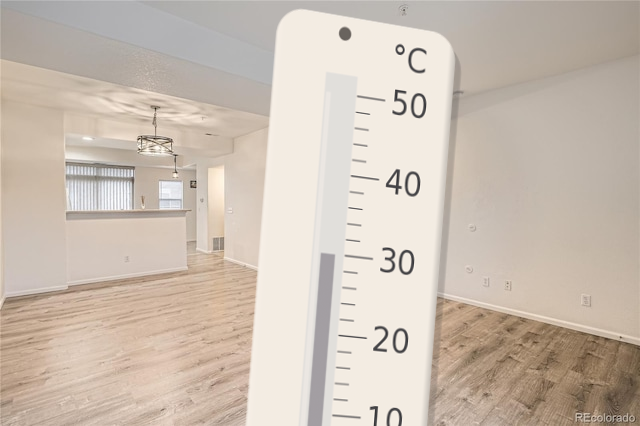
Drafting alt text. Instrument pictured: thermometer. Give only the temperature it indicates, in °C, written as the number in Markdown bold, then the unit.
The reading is **30** °C
